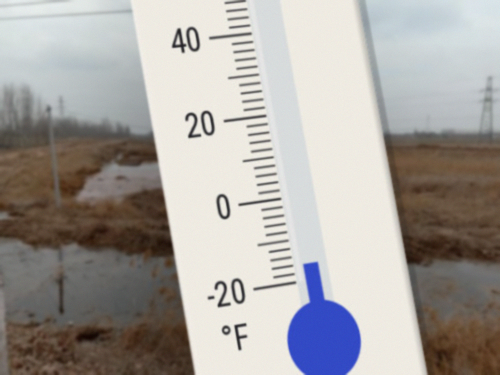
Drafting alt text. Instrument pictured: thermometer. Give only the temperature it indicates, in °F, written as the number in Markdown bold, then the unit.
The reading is **-16** °F
